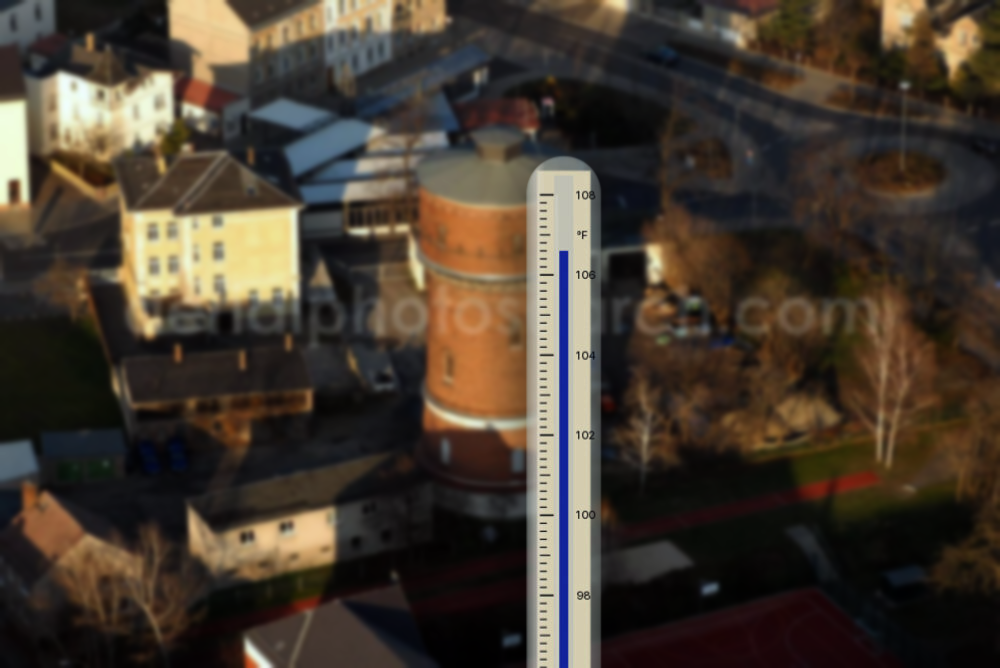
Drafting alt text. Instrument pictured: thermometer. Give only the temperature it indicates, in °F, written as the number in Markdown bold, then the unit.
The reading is **106.6** °F
